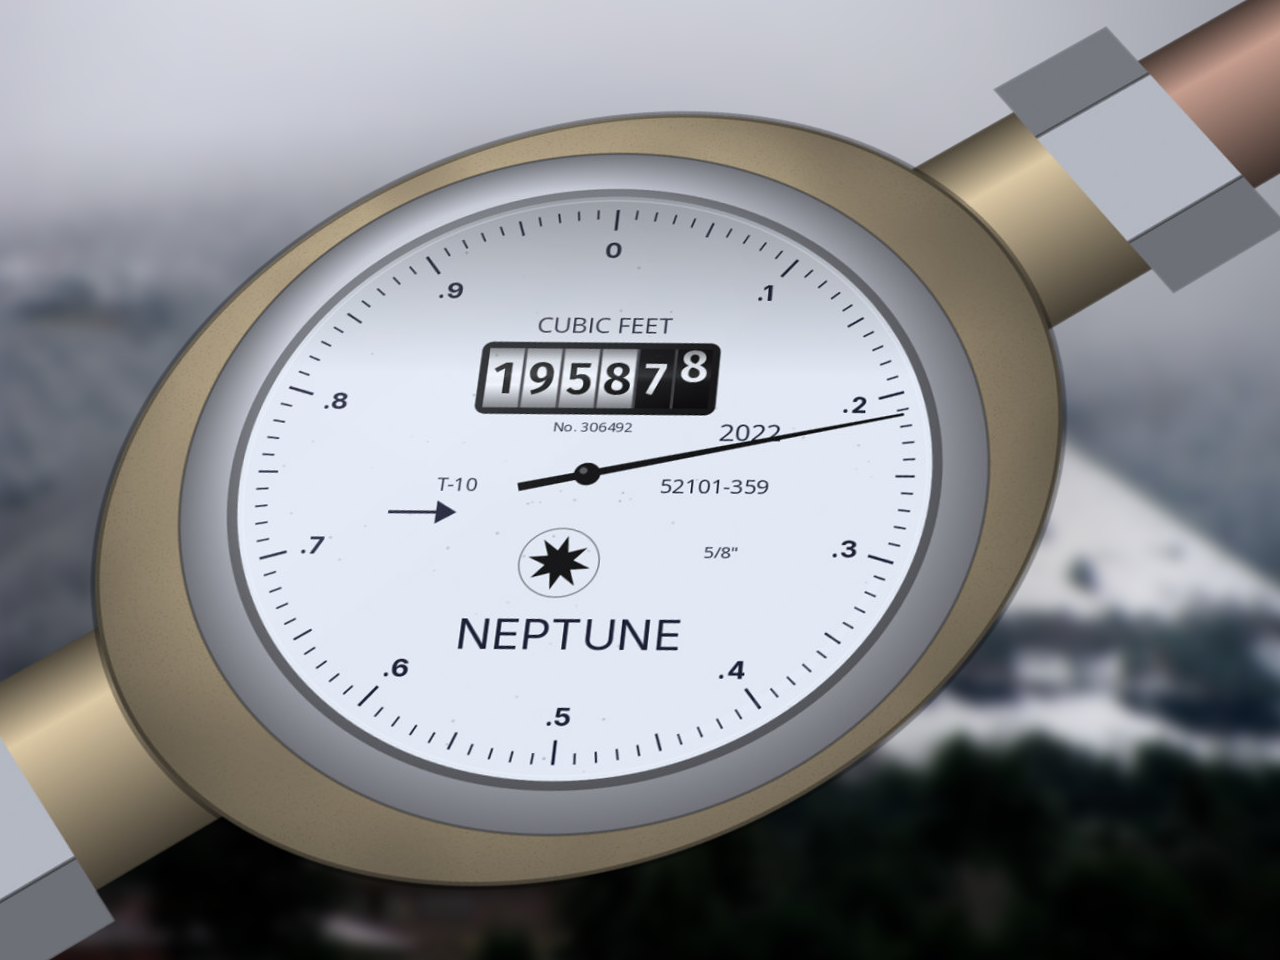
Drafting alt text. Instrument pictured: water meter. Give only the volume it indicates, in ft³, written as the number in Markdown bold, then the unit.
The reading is **195878.21** ft³
